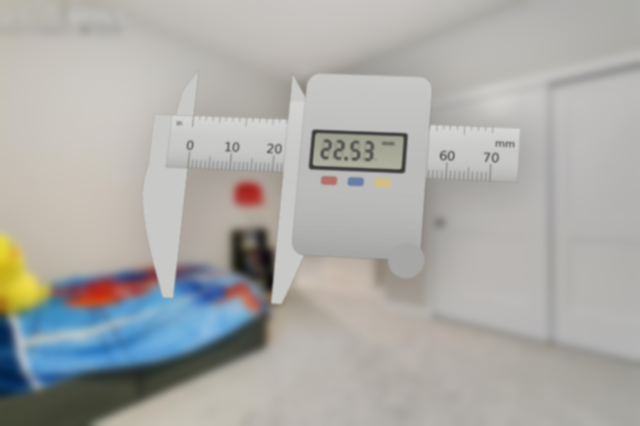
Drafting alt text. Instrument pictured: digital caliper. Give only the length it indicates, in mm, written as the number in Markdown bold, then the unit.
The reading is **22.53** mm
